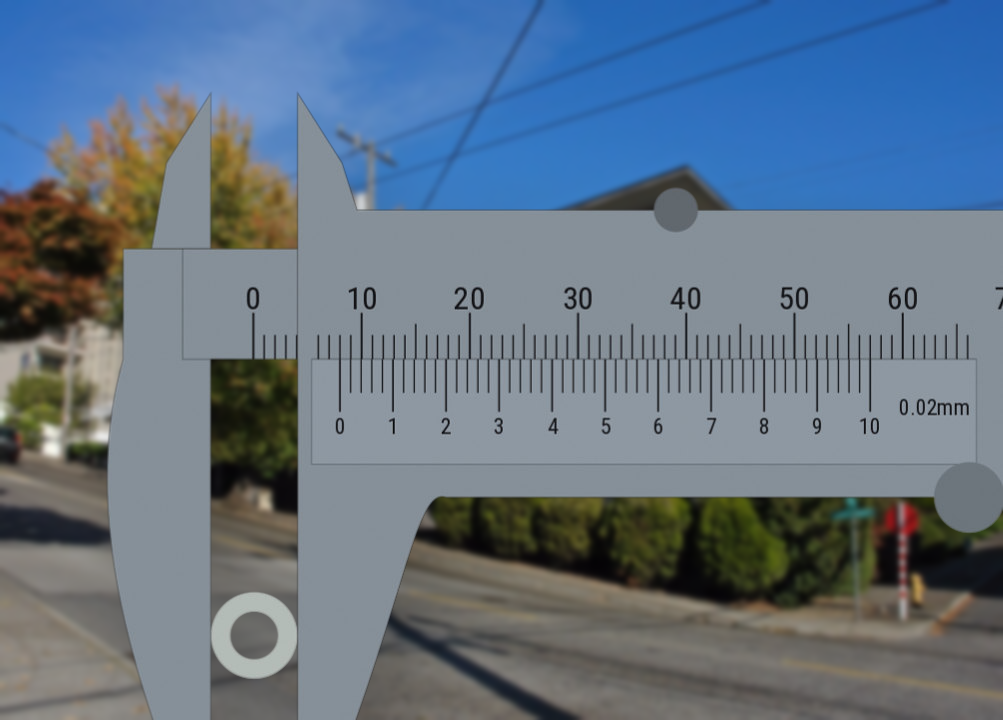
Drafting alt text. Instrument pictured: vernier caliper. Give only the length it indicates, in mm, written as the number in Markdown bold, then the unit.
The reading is **8.0** mm
